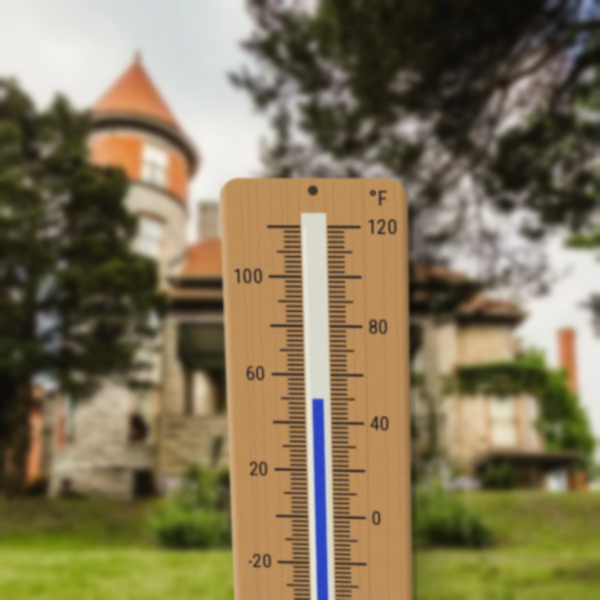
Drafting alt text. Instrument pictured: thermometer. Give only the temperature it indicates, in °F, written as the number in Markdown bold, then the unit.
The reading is **50** °F
